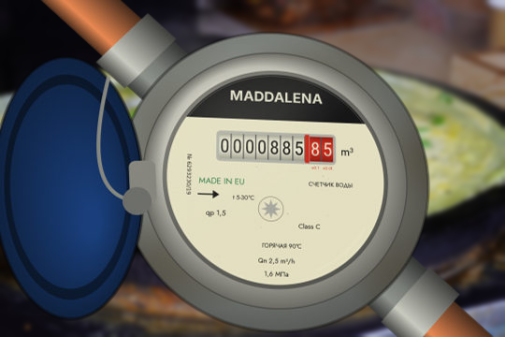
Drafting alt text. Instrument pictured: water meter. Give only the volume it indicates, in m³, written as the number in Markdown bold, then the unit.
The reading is **885.85** m³
